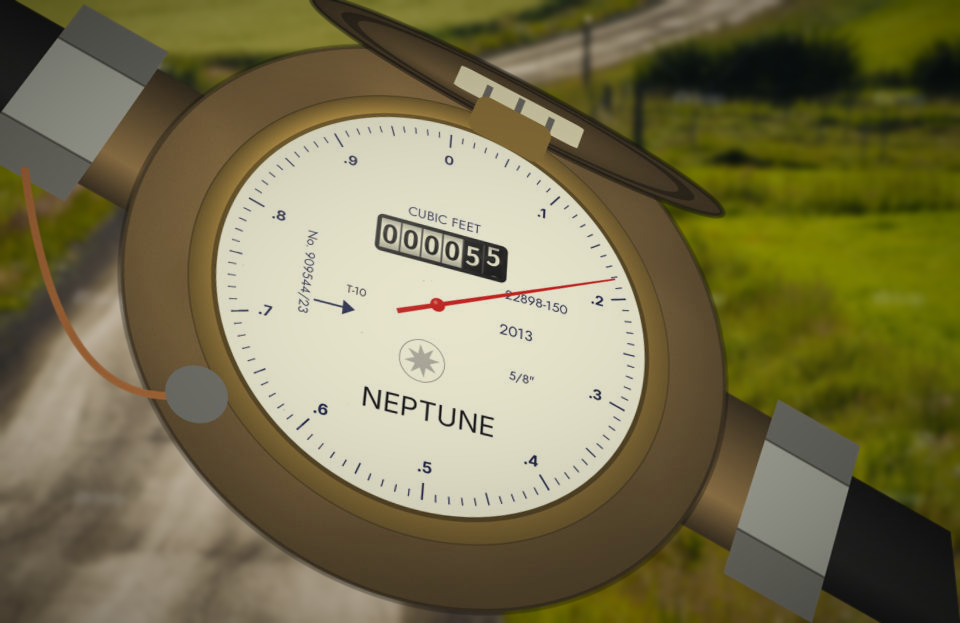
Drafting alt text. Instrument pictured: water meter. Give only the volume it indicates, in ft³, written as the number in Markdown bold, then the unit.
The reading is **55.18** ft³
